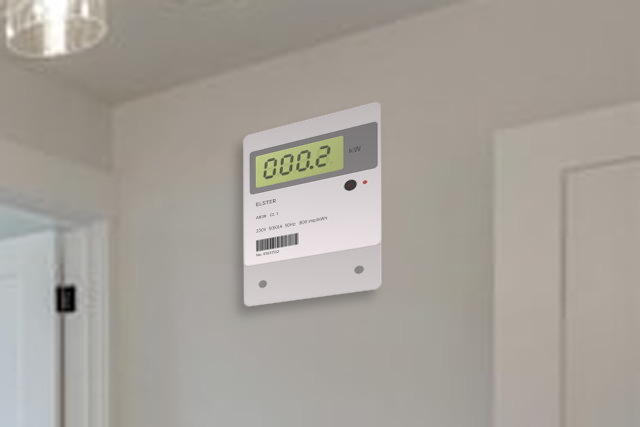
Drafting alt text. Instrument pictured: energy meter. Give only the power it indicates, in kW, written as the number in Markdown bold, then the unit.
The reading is **0.2** kW
